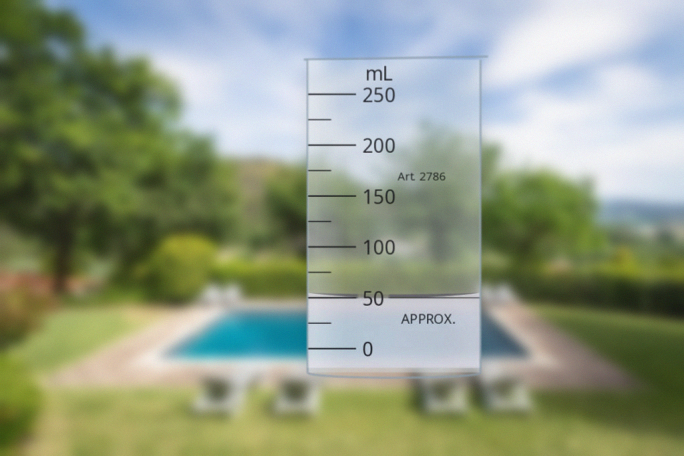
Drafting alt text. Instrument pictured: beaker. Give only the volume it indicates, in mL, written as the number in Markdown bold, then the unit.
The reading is **50** mL
